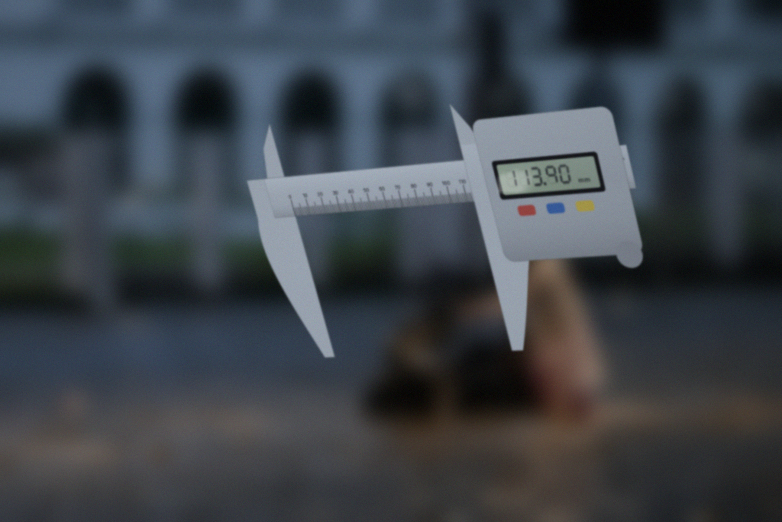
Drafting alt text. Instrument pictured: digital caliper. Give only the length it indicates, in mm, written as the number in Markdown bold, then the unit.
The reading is **113.90** mm
